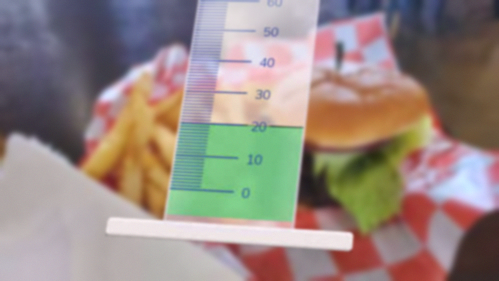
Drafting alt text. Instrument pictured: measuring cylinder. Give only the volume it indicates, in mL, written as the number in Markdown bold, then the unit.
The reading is **20** mL
